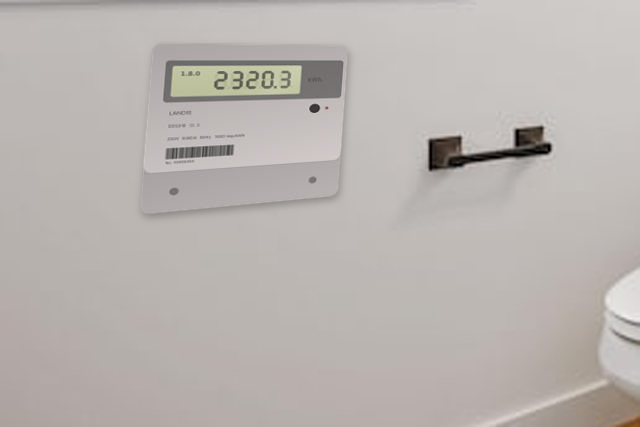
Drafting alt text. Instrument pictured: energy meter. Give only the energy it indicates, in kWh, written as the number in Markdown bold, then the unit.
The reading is **2320.3** kWh
